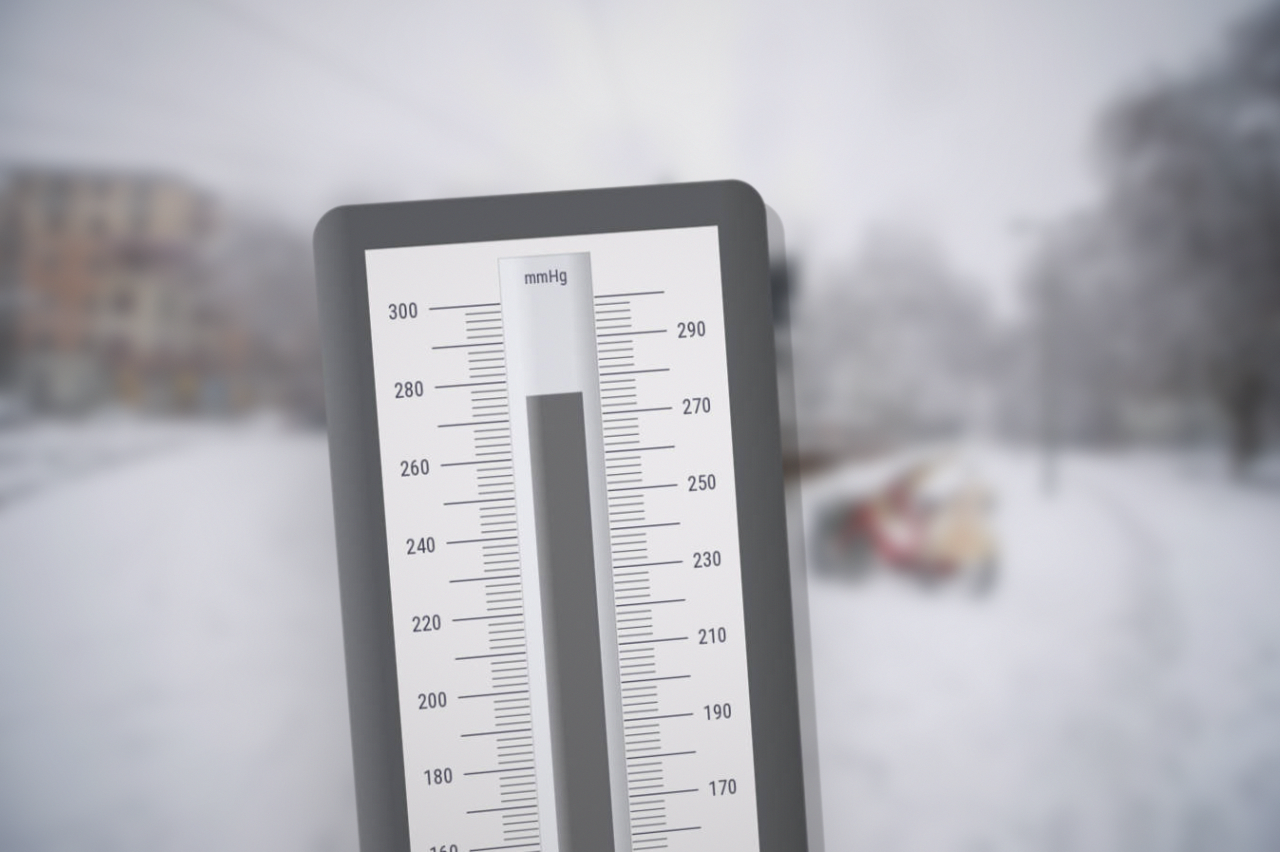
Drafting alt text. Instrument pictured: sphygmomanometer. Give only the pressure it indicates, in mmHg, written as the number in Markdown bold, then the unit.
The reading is **276** mmHg
